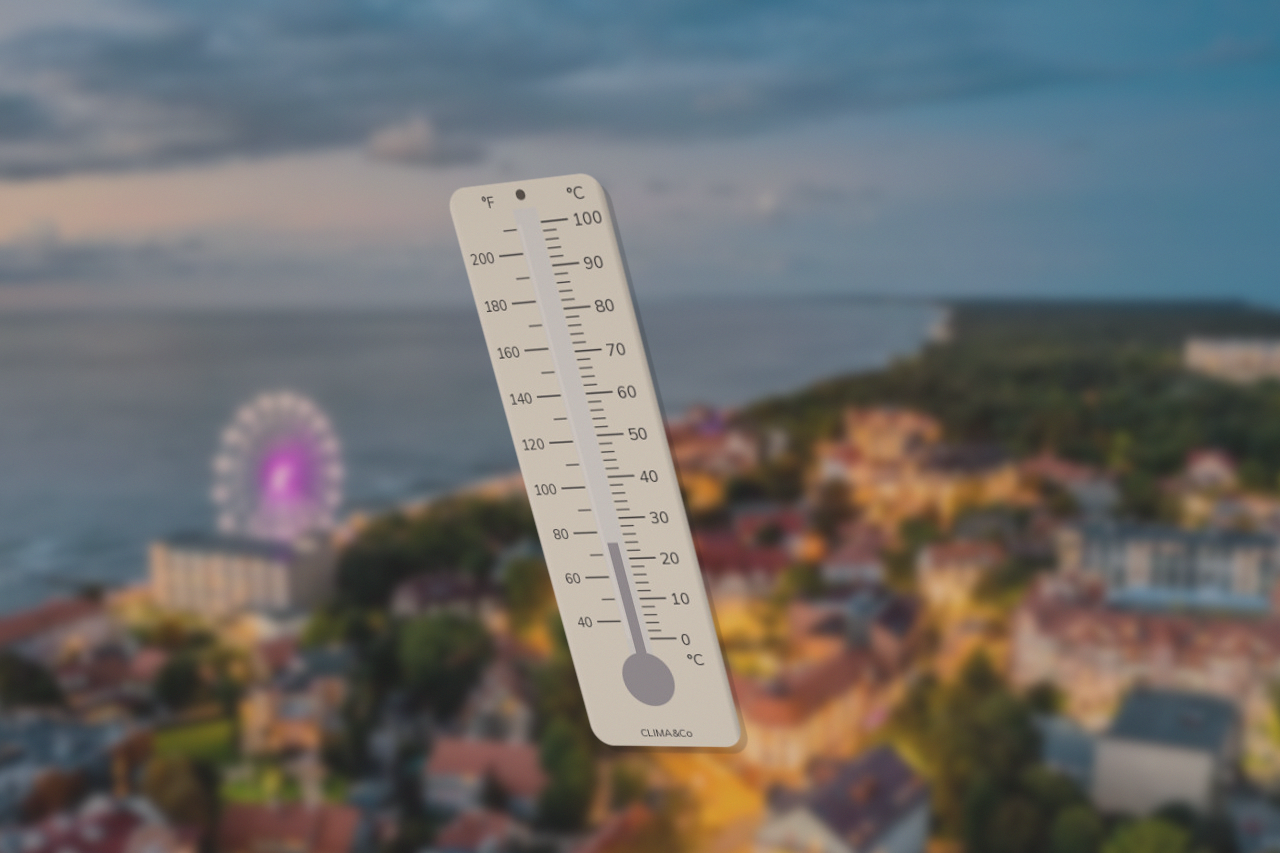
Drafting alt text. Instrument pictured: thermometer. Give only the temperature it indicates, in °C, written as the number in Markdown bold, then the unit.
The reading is **24** °C
